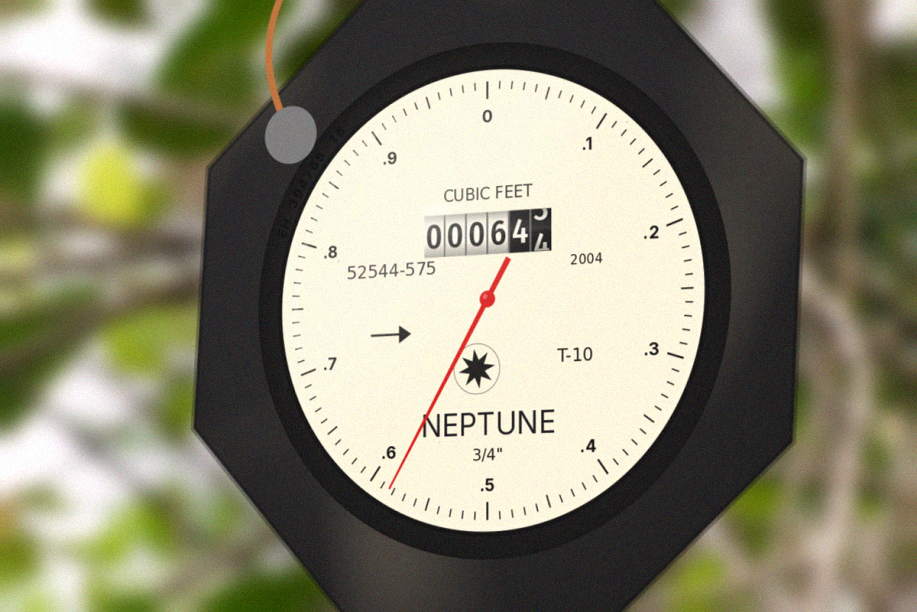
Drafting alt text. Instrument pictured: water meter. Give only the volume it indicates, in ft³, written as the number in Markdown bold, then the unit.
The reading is **643.58** ft³
